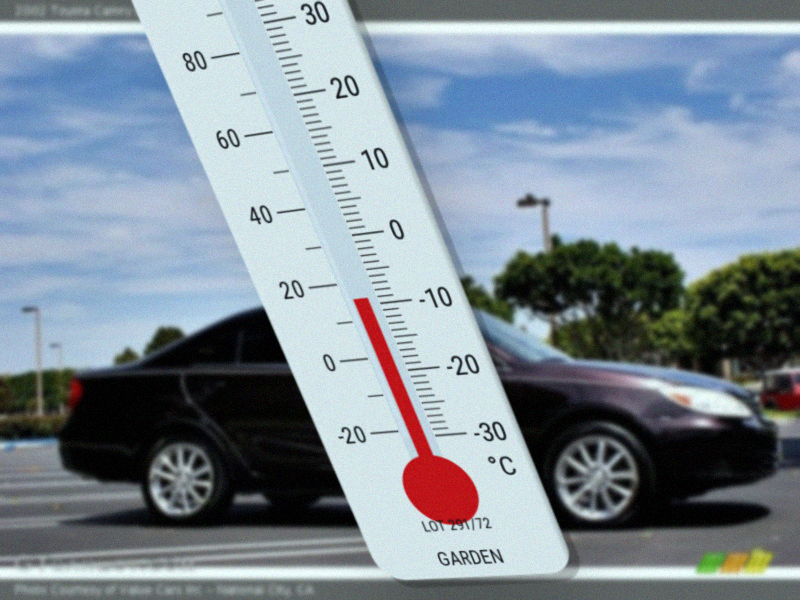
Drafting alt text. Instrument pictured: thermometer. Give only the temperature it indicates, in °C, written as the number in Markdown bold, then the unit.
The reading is **-9** °C
